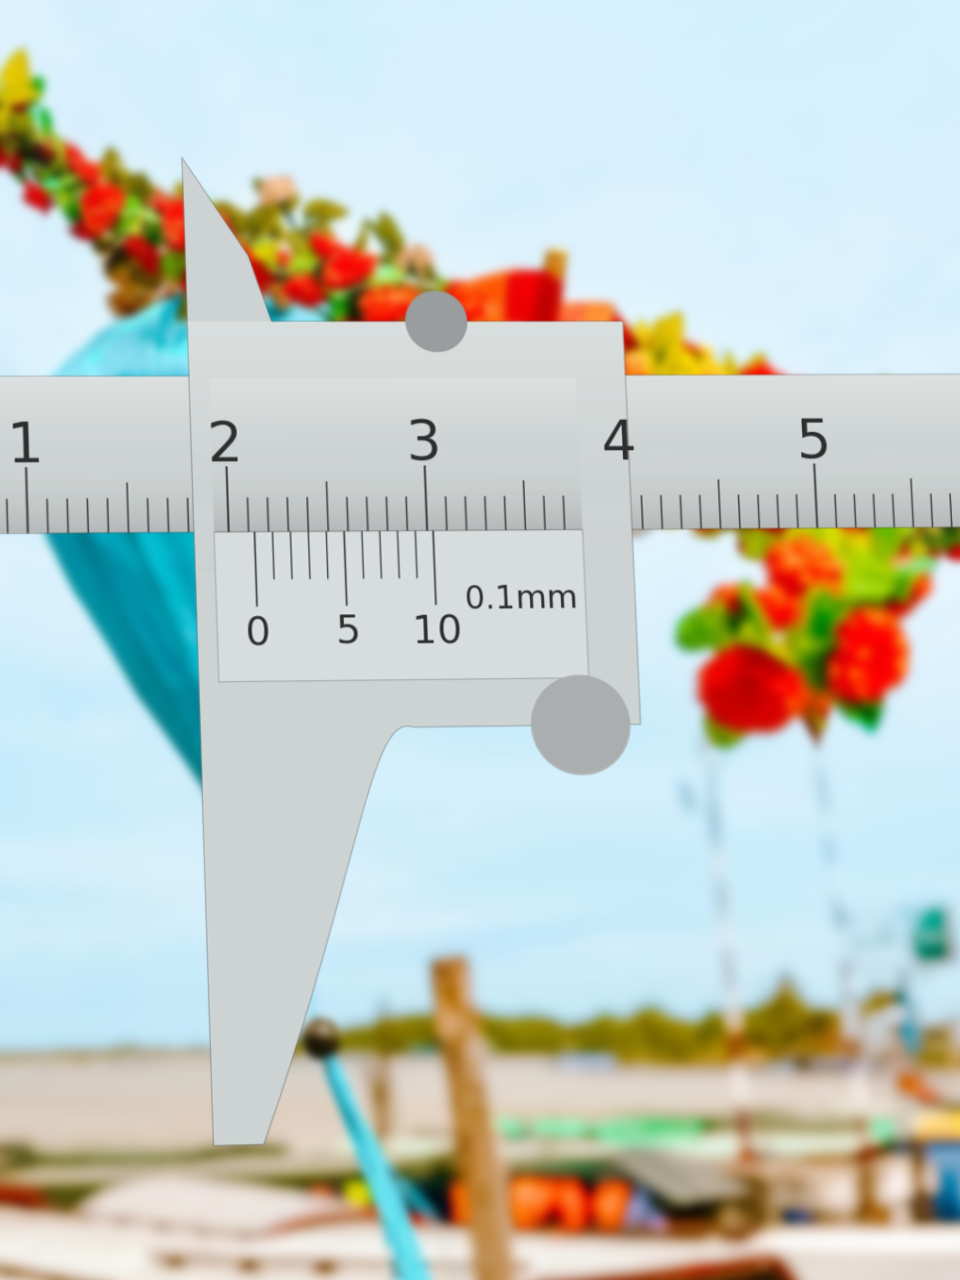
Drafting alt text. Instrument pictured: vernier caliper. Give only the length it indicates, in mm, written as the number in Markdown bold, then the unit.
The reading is **21.3** mm
